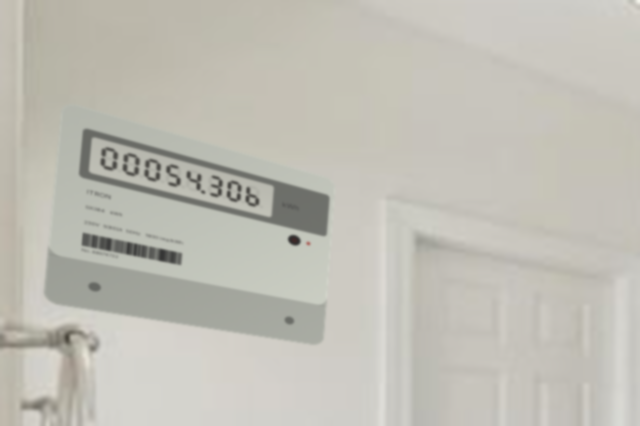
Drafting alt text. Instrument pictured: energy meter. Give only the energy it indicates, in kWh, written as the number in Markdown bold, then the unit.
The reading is **54.306** kWh
